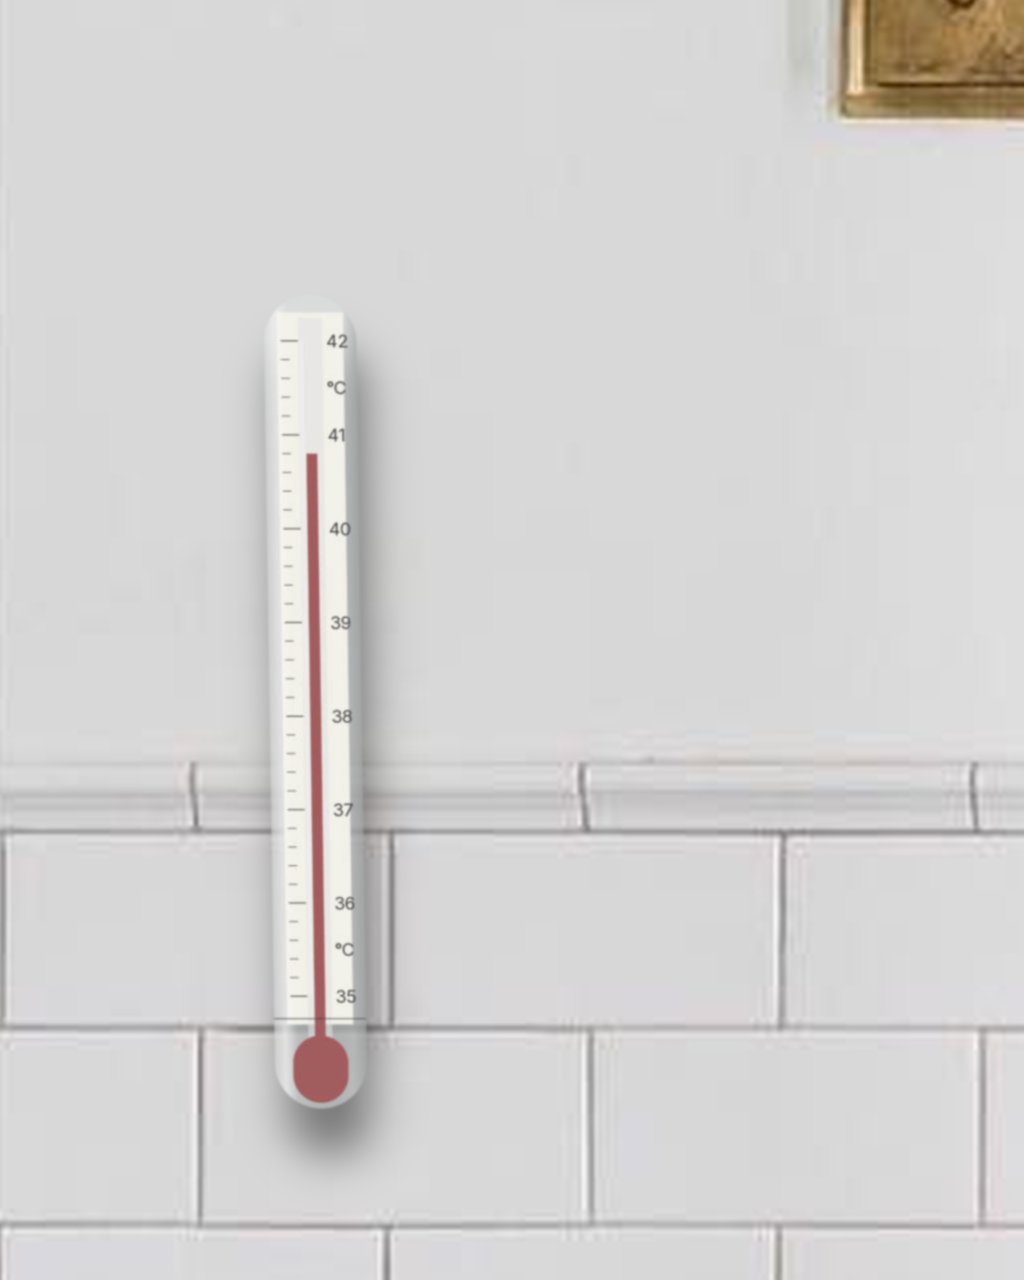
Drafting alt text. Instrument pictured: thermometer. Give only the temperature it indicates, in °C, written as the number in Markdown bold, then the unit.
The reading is **40.8** °C
